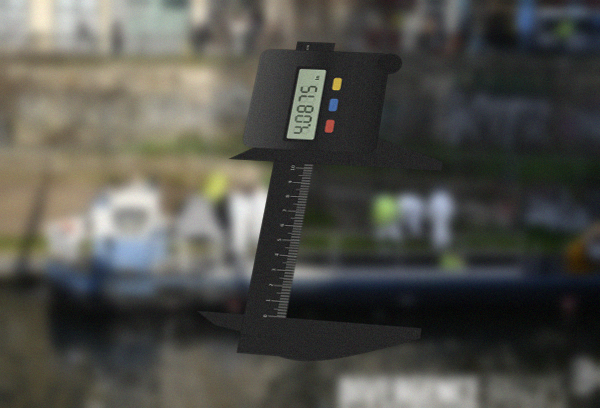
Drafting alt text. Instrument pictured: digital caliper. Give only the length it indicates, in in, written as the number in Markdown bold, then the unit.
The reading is **4.0875** in
